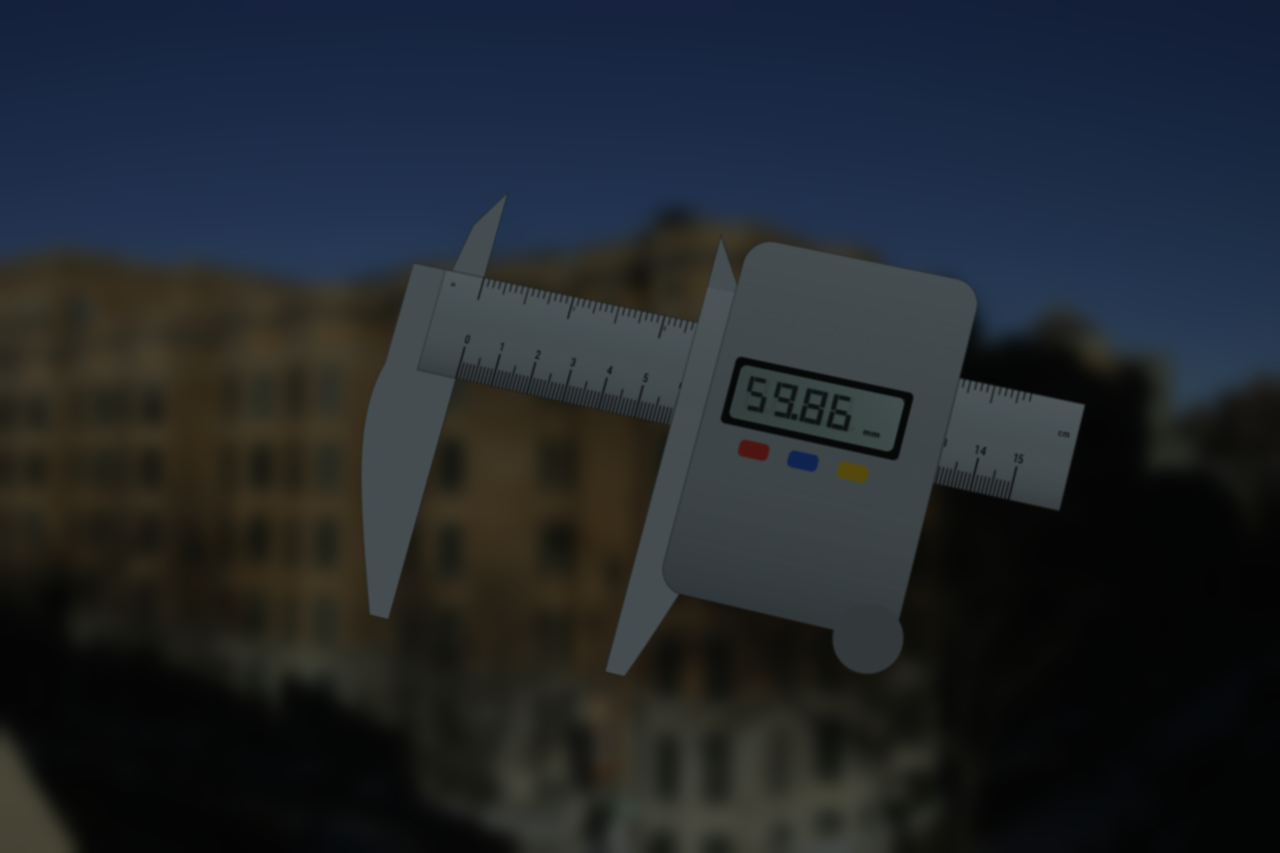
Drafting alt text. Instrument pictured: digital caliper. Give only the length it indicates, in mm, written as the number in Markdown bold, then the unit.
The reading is **59.86** mm
